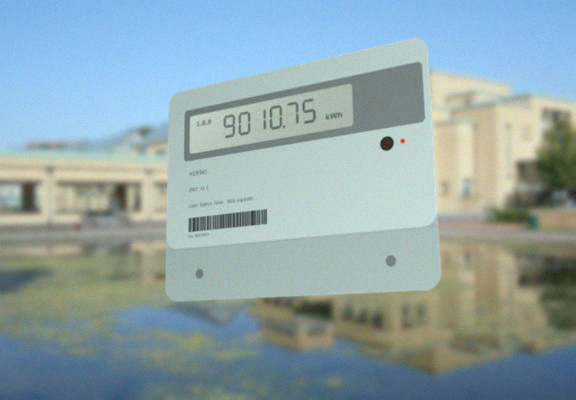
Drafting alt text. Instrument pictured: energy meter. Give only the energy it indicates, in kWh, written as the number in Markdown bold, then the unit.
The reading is **9010.75** kWh
